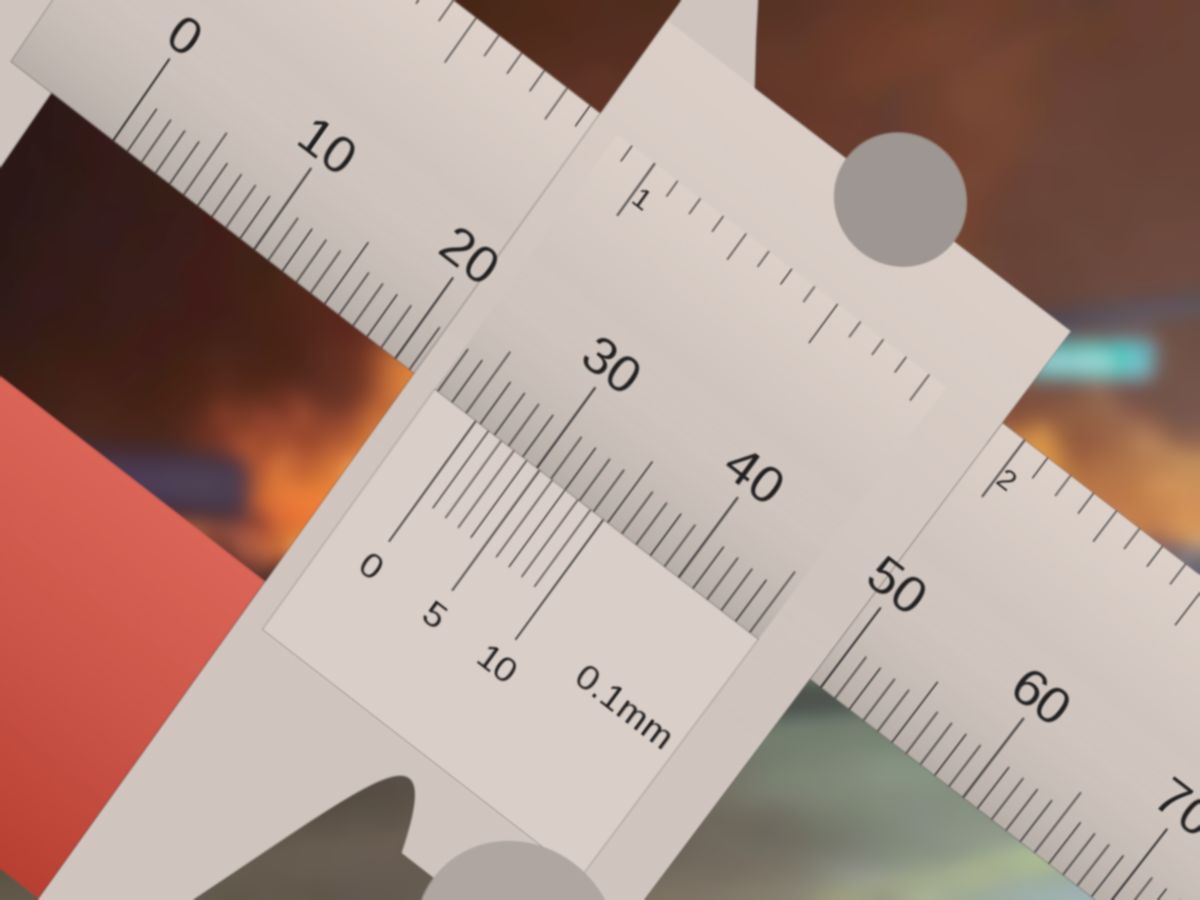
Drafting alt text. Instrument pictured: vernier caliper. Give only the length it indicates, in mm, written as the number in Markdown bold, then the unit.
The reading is **25.7** mm
